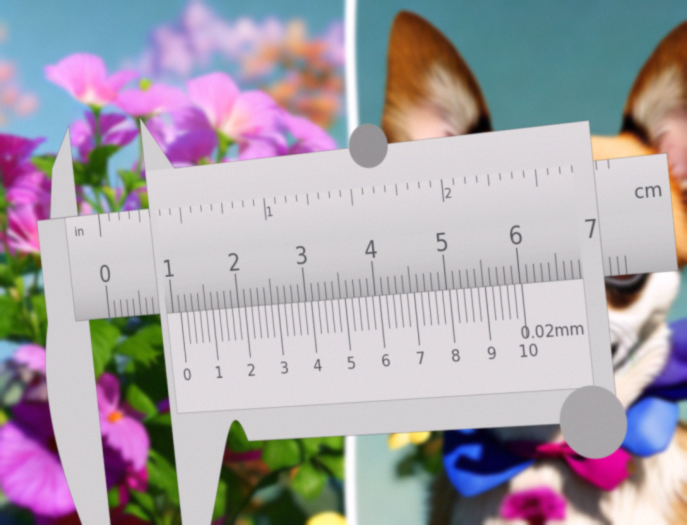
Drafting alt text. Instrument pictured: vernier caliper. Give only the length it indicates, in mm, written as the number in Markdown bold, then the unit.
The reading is **11.2** mm
